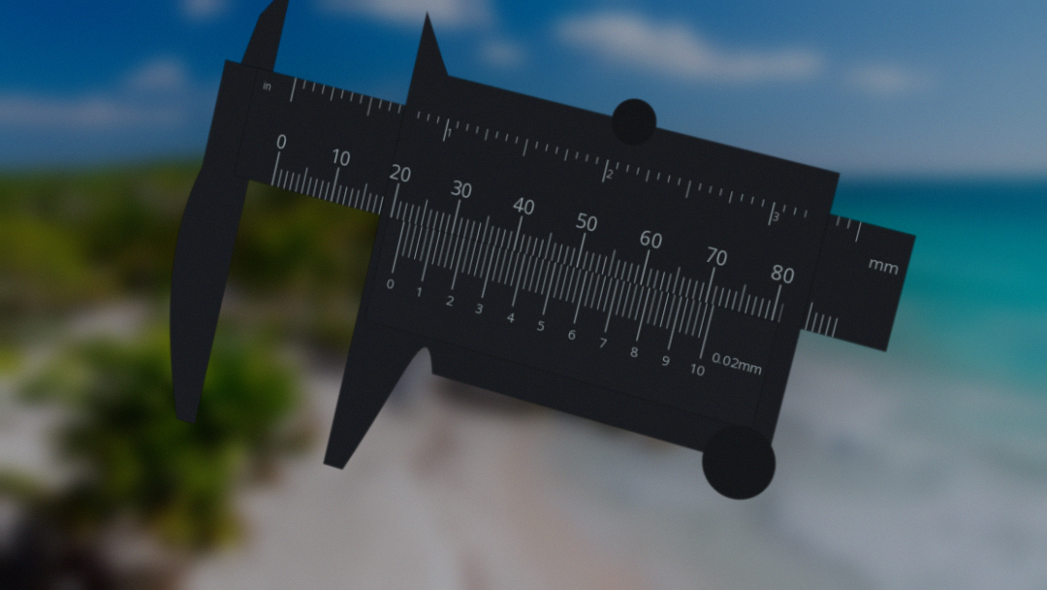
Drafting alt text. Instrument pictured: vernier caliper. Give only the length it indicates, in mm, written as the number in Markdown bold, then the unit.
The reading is **22.2** mm
